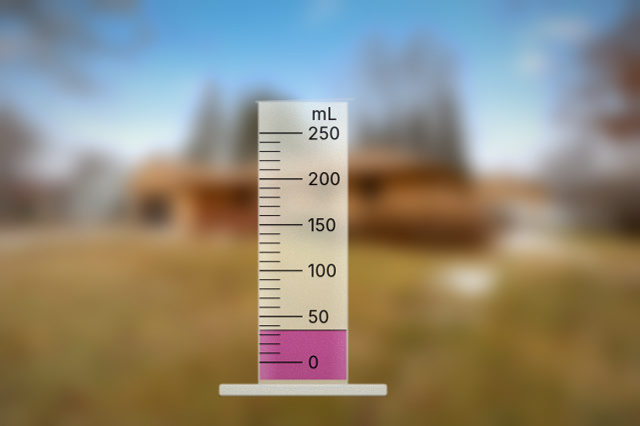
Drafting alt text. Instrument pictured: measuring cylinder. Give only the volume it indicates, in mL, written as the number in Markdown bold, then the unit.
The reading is **35** mL
